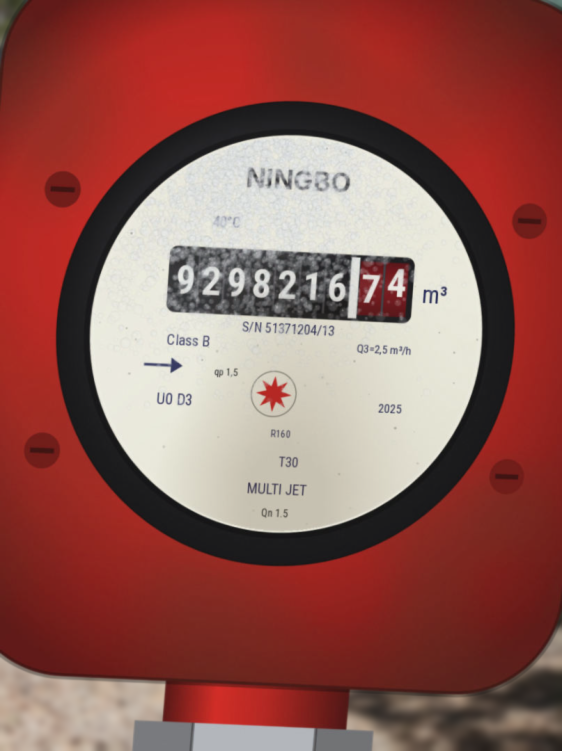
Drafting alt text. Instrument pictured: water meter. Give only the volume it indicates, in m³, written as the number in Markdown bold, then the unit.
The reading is **9298216.74** m³
